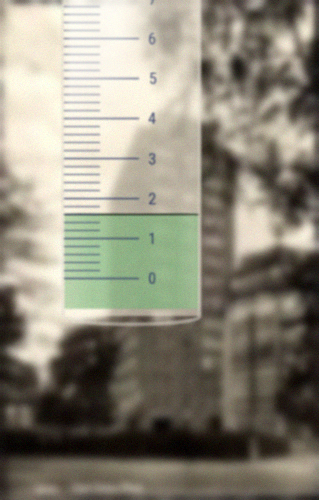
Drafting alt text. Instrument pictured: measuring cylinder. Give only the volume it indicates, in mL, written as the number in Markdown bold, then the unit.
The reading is **1.6** mL
